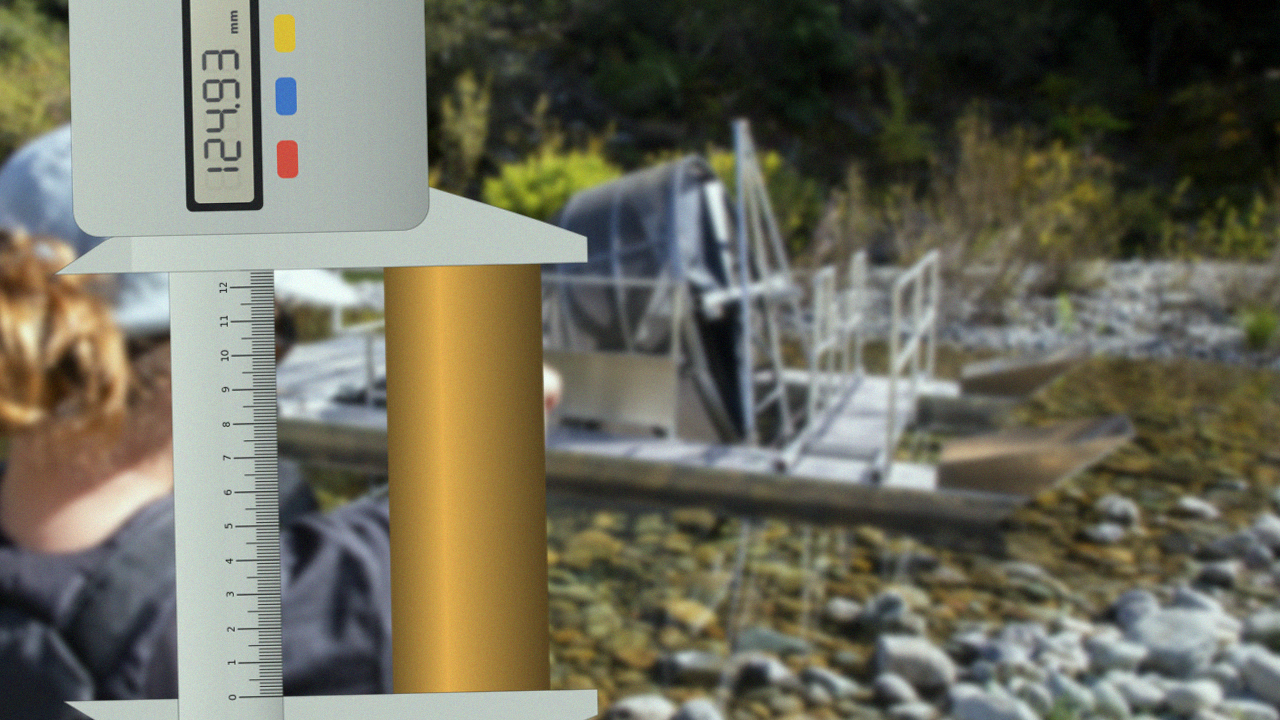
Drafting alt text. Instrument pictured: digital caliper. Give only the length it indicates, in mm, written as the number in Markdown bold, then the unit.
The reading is **124.93** mm
